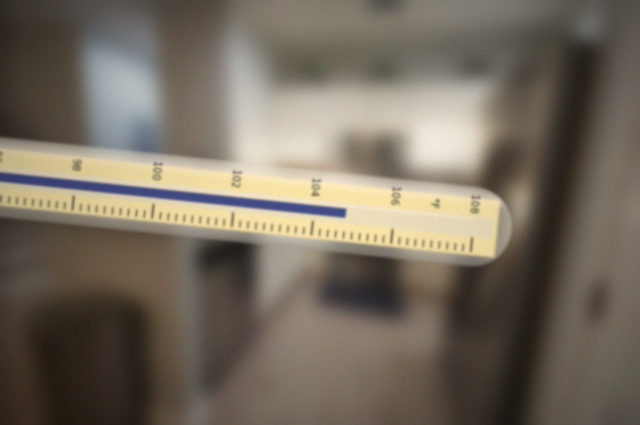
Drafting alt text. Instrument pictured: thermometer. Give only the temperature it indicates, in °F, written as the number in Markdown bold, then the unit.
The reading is **104.8** °F
